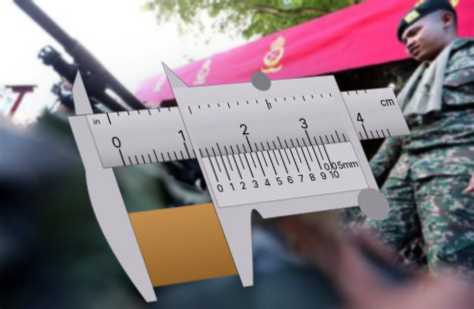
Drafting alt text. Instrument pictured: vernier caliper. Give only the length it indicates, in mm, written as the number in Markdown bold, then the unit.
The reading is **13.0** mm
